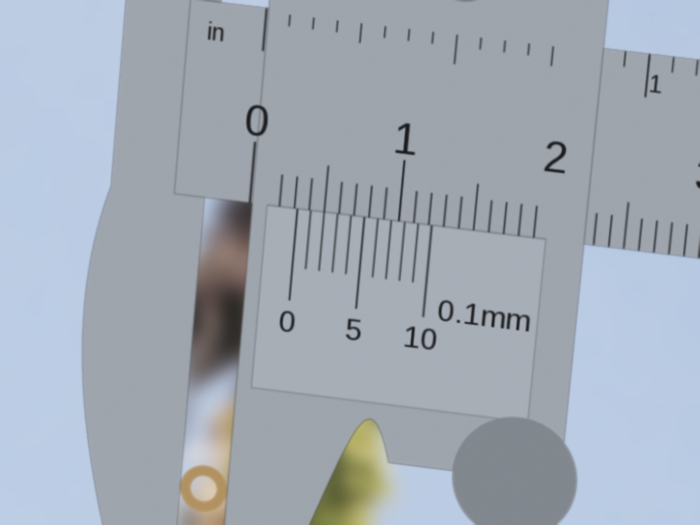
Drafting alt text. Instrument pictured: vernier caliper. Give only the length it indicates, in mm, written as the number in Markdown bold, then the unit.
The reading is **3.2** mm
